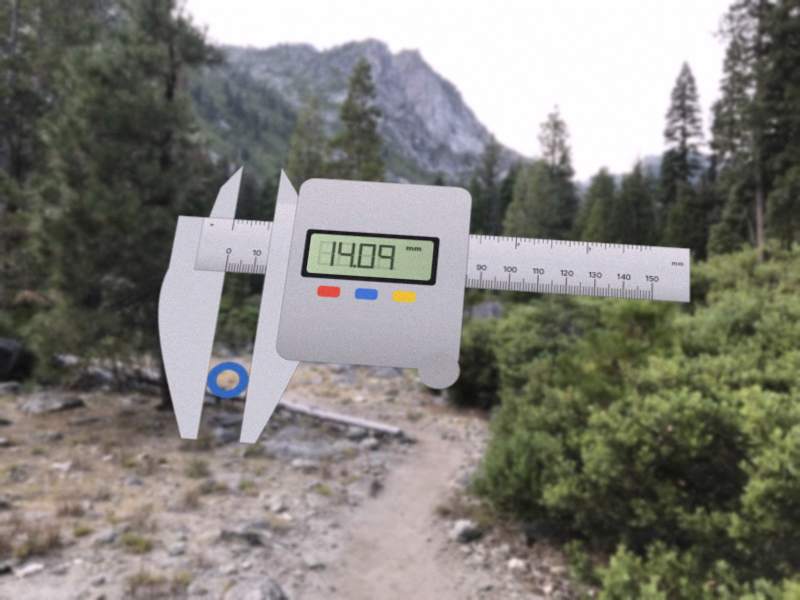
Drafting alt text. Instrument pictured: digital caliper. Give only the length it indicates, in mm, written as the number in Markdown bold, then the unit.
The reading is **14.09** mm
